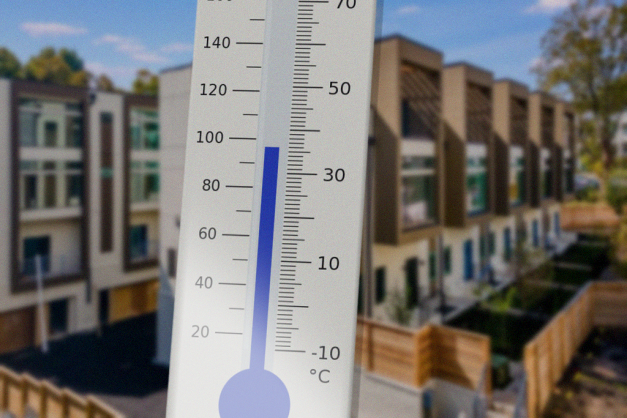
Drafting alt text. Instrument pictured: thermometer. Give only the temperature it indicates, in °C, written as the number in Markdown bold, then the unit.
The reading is **36** °C
